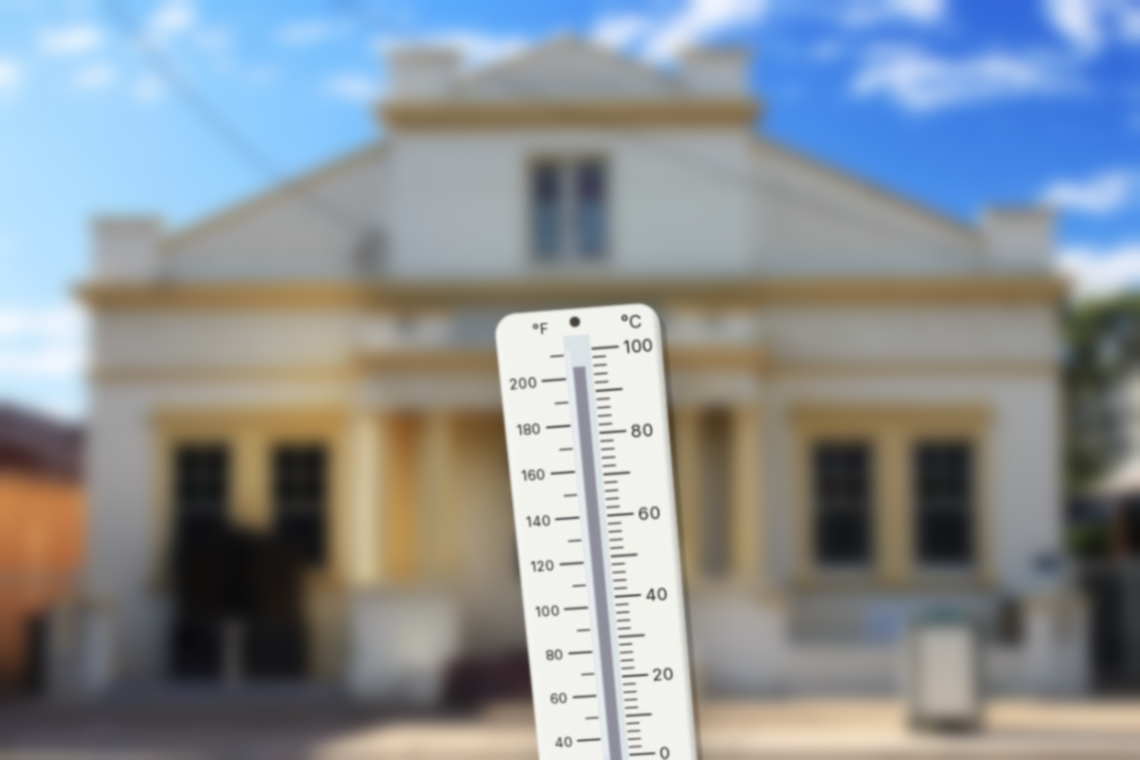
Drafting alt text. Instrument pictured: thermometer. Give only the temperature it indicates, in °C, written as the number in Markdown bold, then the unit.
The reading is **96** °C
